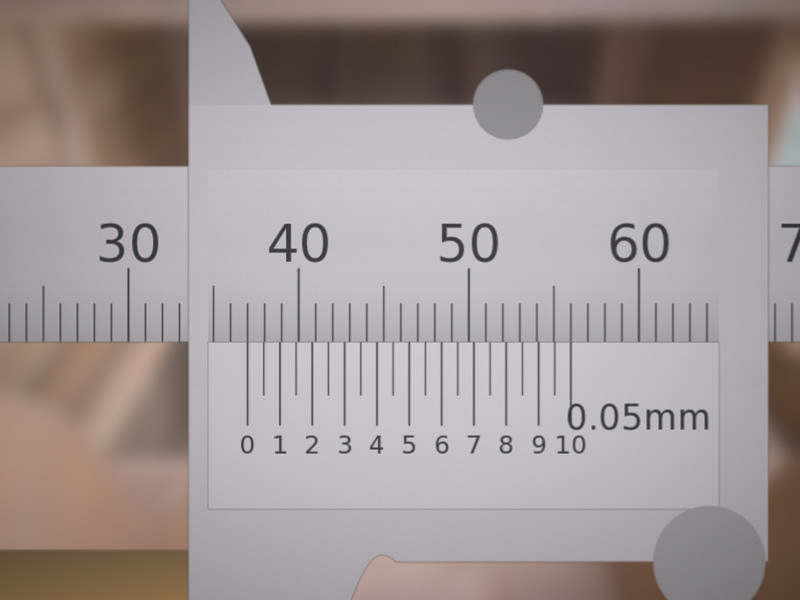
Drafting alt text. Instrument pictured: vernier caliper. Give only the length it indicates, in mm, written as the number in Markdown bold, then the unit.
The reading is **37.0** mm
